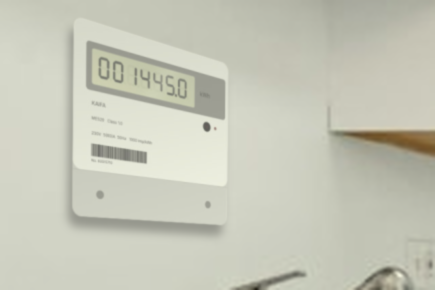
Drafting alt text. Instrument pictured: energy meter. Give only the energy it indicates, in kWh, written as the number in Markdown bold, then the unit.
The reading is **1445.0** kWh
